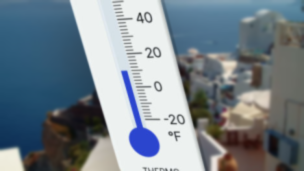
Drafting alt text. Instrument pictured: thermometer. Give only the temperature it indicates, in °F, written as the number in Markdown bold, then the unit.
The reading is **10** °F
